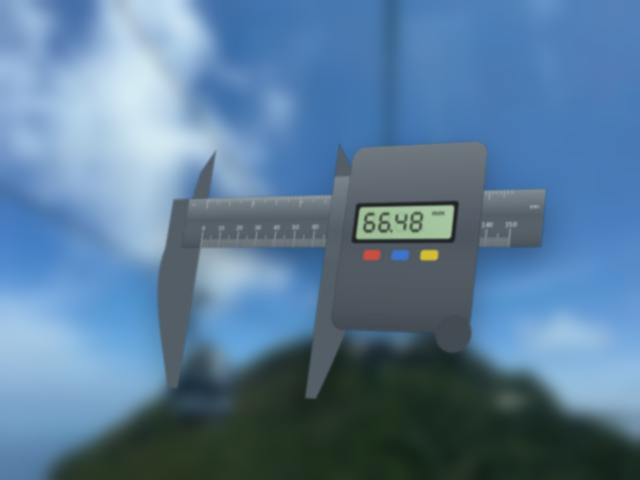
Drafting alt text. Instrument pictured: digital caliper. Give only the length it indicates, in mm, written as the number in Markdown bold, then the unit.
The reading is **66.48** mm
